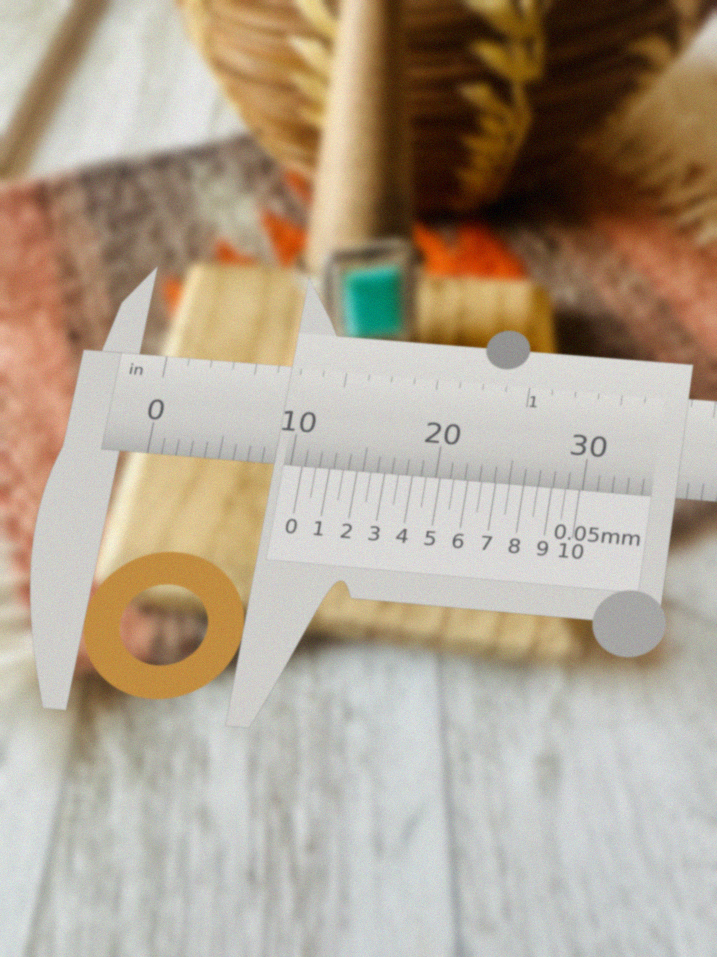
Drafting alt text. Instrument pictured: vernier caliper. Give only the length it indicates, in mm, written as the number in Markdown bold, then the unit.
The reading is **10.8** mm
